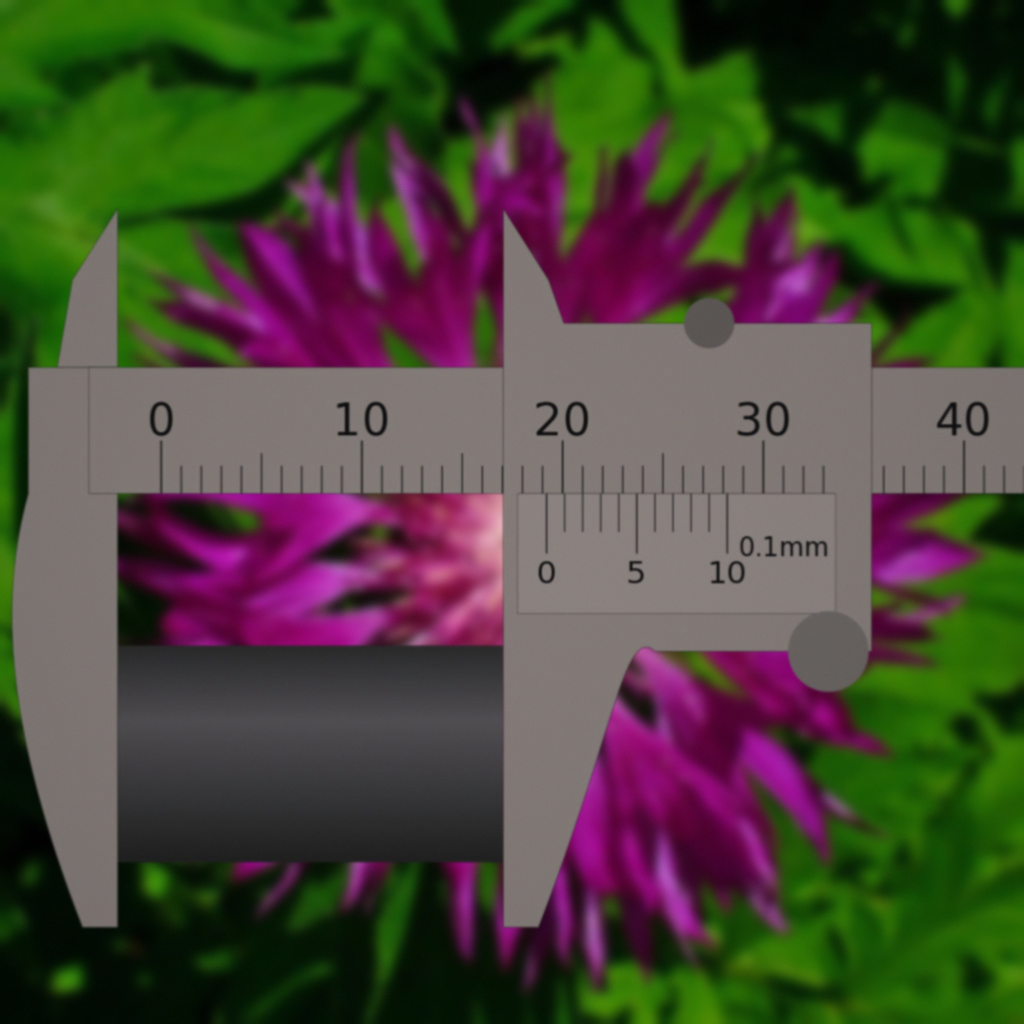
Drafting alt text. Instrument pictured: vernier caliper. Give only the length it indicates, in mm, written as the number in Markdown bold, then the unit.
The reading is **19.2** mm
